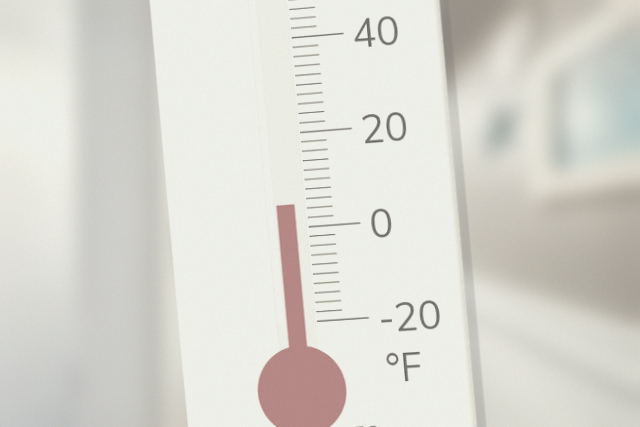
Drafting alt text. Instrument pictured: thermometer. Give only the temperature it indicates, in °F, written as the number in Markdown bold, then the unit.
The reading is **5** °F
